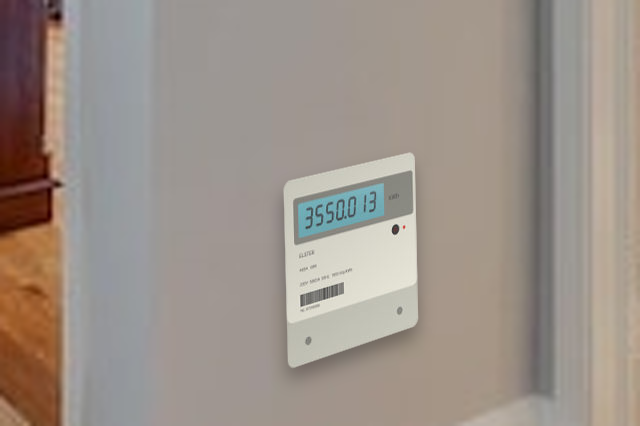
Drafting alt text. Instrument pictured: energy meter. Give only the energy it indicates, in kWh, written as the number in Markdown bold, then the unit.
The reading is **3550.013** kWh
